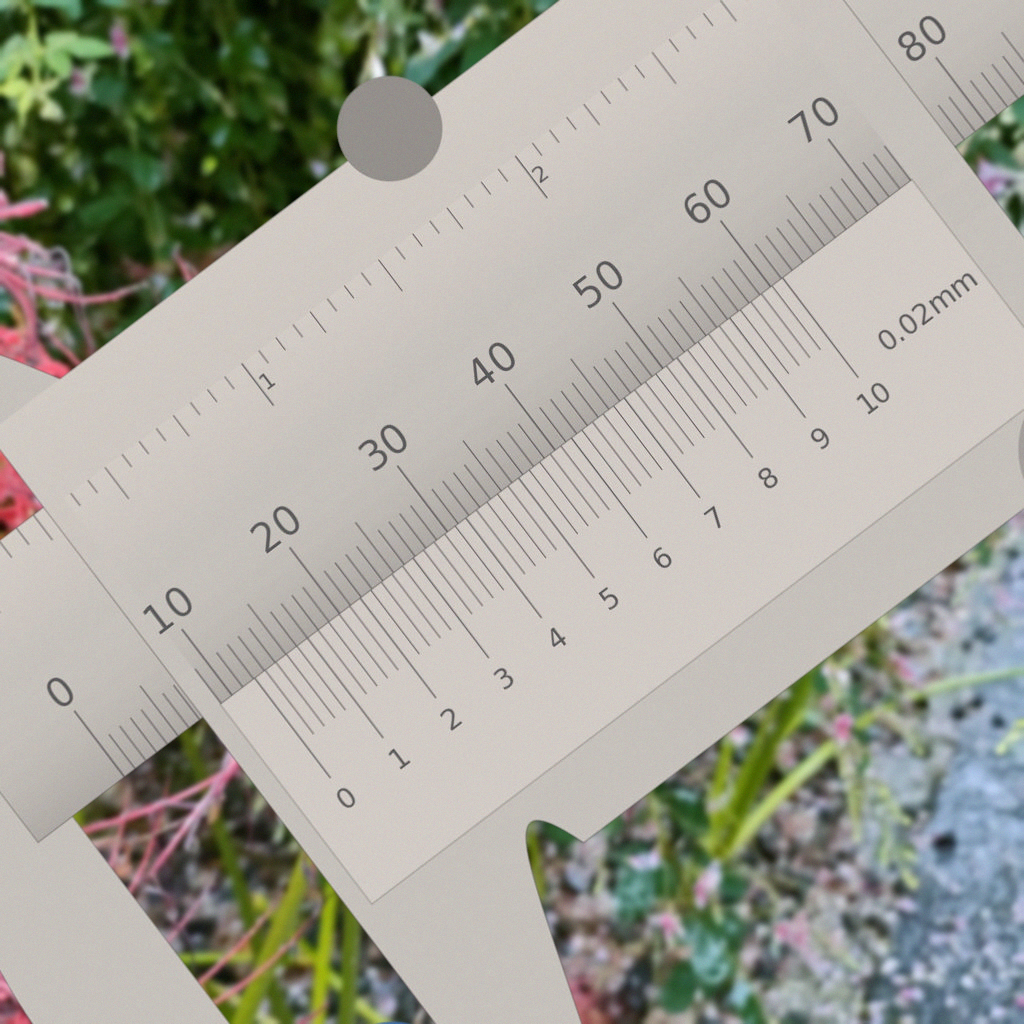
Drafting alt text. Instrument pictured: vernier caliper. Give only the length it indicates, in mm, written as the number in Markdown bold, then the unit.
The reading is **12.1** mm
